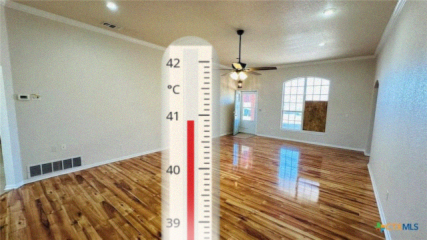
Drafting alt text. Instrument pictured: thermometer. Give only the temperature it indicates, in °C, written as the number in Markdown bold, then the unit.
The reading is **40.9** °C
